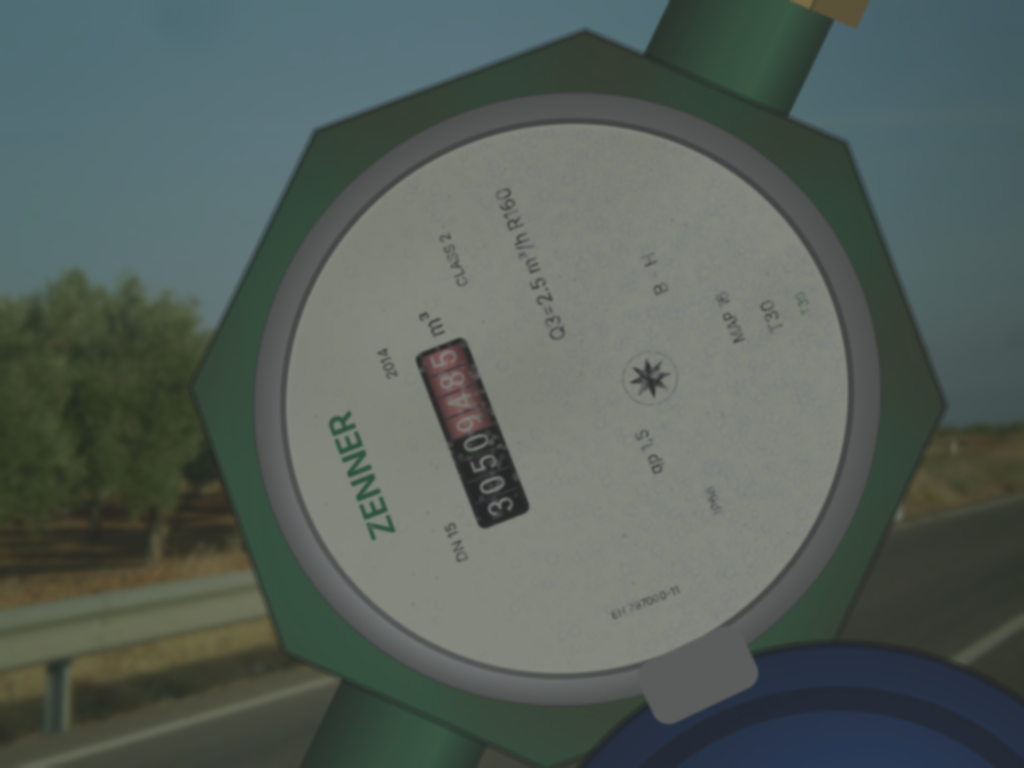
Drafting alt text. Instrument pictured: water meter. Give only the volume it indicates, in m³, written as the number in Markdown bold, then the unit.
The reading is **3050.9485** m³
